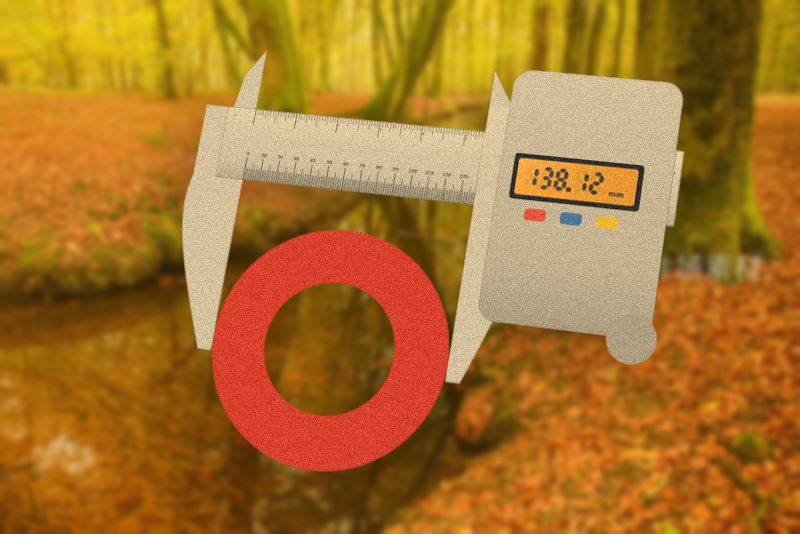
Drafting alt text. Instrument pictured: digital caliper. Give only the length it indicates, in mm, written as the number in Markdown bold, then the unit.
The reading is **138.12** mm
